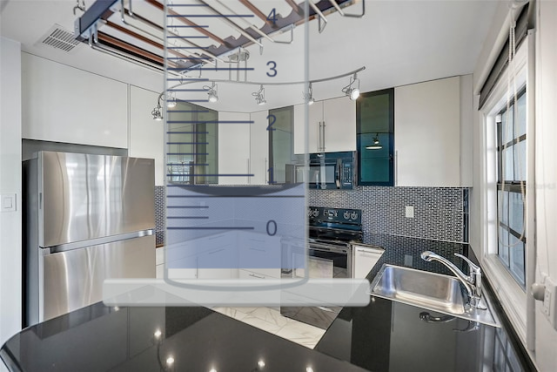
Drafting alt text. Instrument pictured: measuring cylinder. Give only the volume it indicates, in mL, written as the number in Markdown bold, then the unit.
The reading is **0.6** mL
